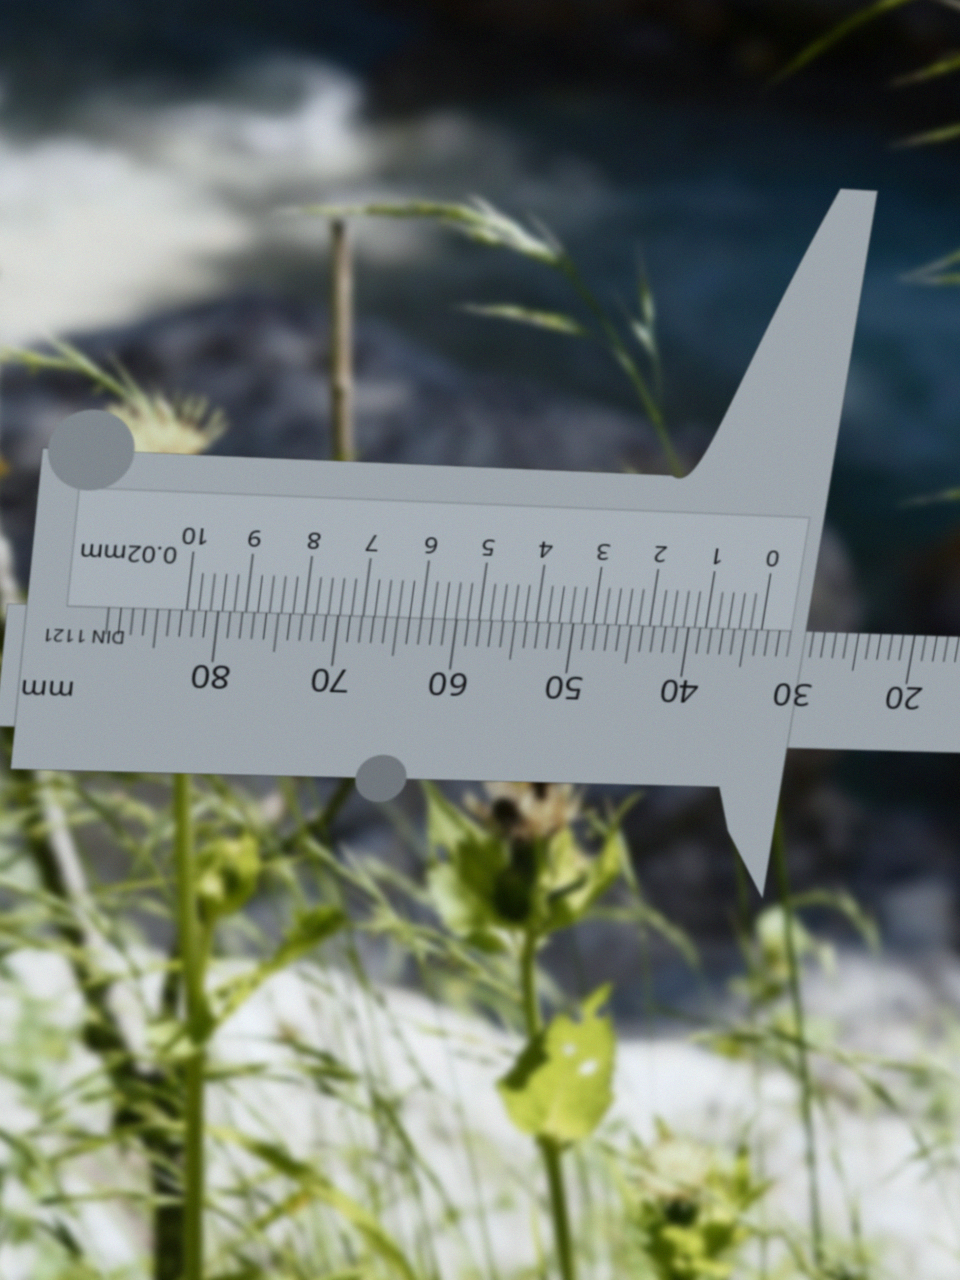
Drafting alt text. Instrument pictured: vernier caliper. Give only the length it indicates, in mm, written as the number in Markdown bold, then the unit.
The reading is **33.6** mm
